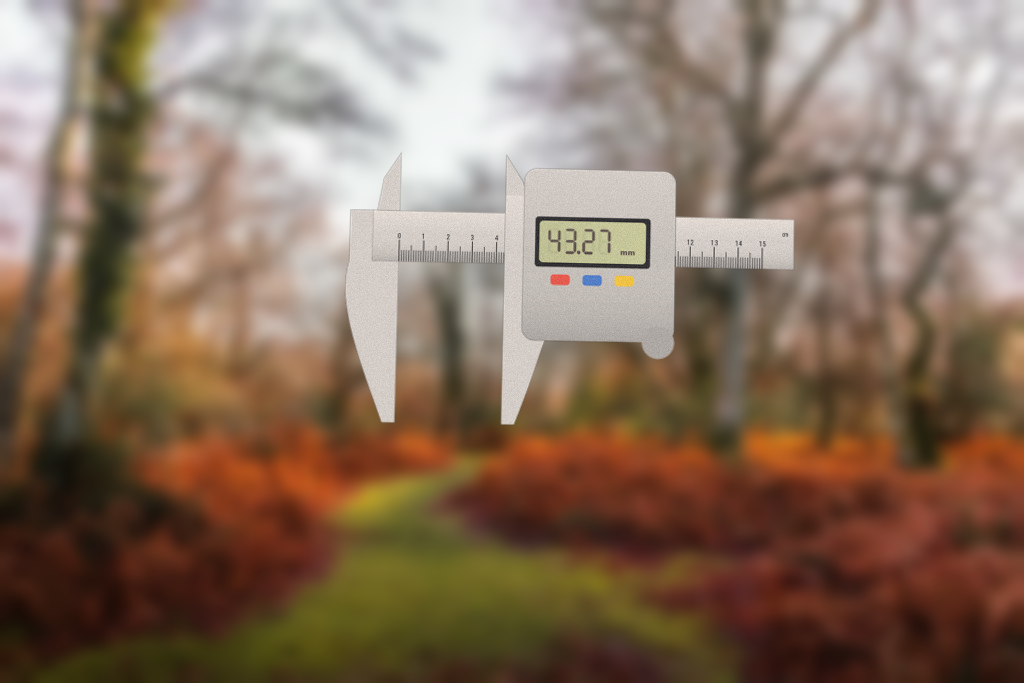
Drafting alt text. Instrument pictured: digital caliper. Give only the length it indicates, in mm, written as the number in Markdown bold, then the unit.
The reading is **43.27** mm
